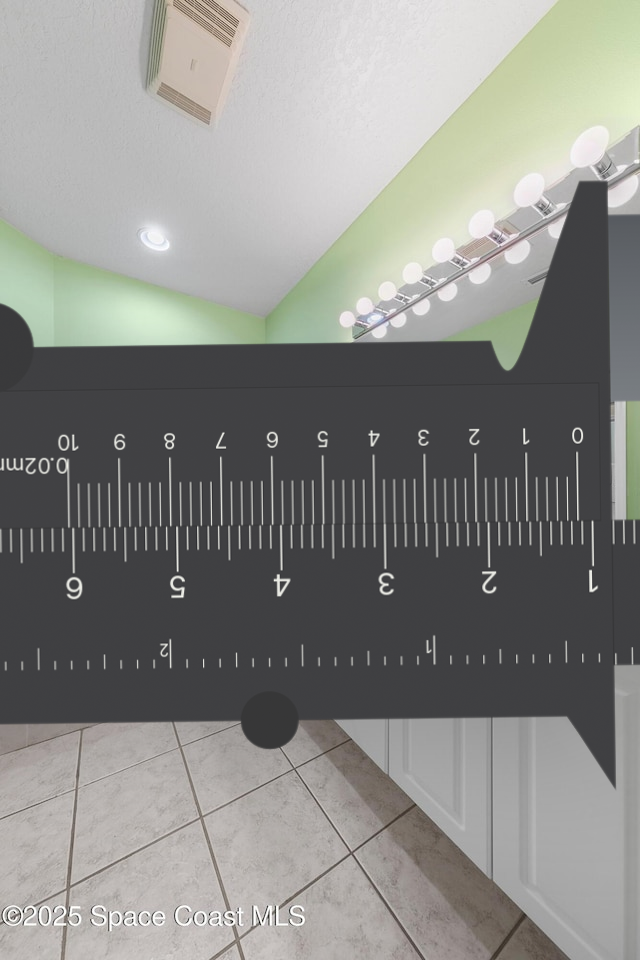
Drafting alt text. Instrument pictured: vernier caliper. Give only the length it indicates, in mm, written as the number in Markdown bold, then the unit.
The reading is **11.4** mm
